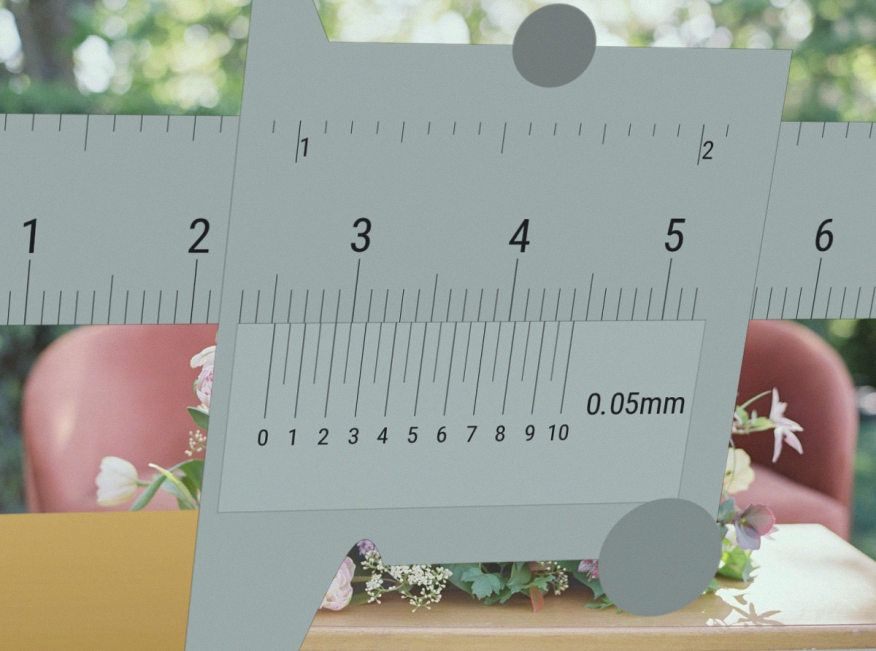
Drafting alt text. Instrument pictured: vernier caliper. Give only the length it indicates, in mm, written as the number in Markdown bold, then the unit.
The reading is **25.2** mm
